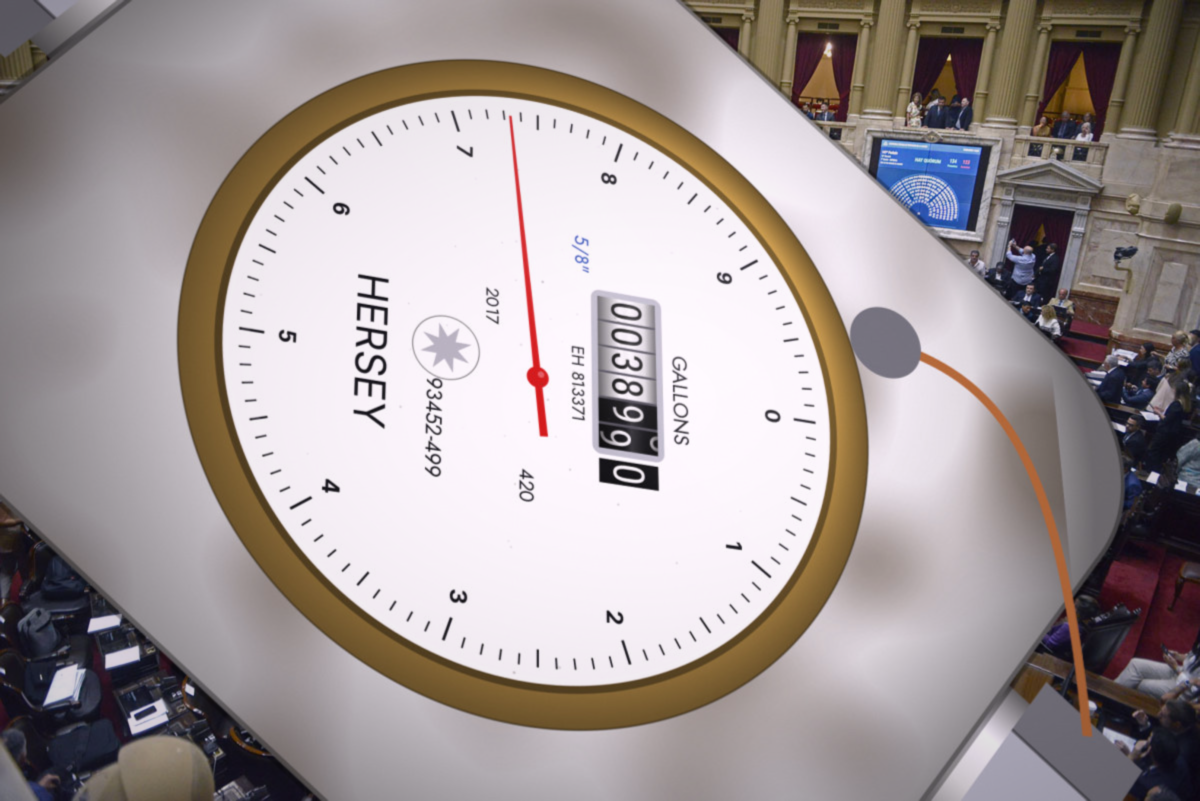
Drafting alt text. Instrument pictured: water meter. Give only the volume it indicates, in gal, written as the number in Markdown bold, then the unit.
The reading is **38987.3** gal
